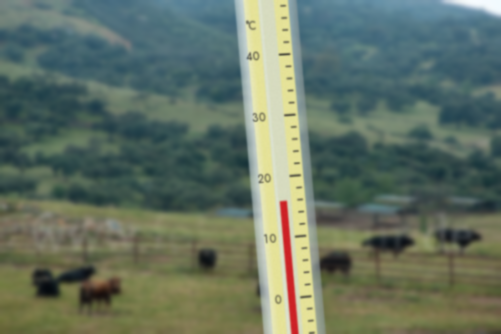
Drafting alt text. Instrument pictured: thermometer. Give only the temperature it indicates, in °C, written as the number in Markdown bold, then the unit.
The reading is **16** °C
